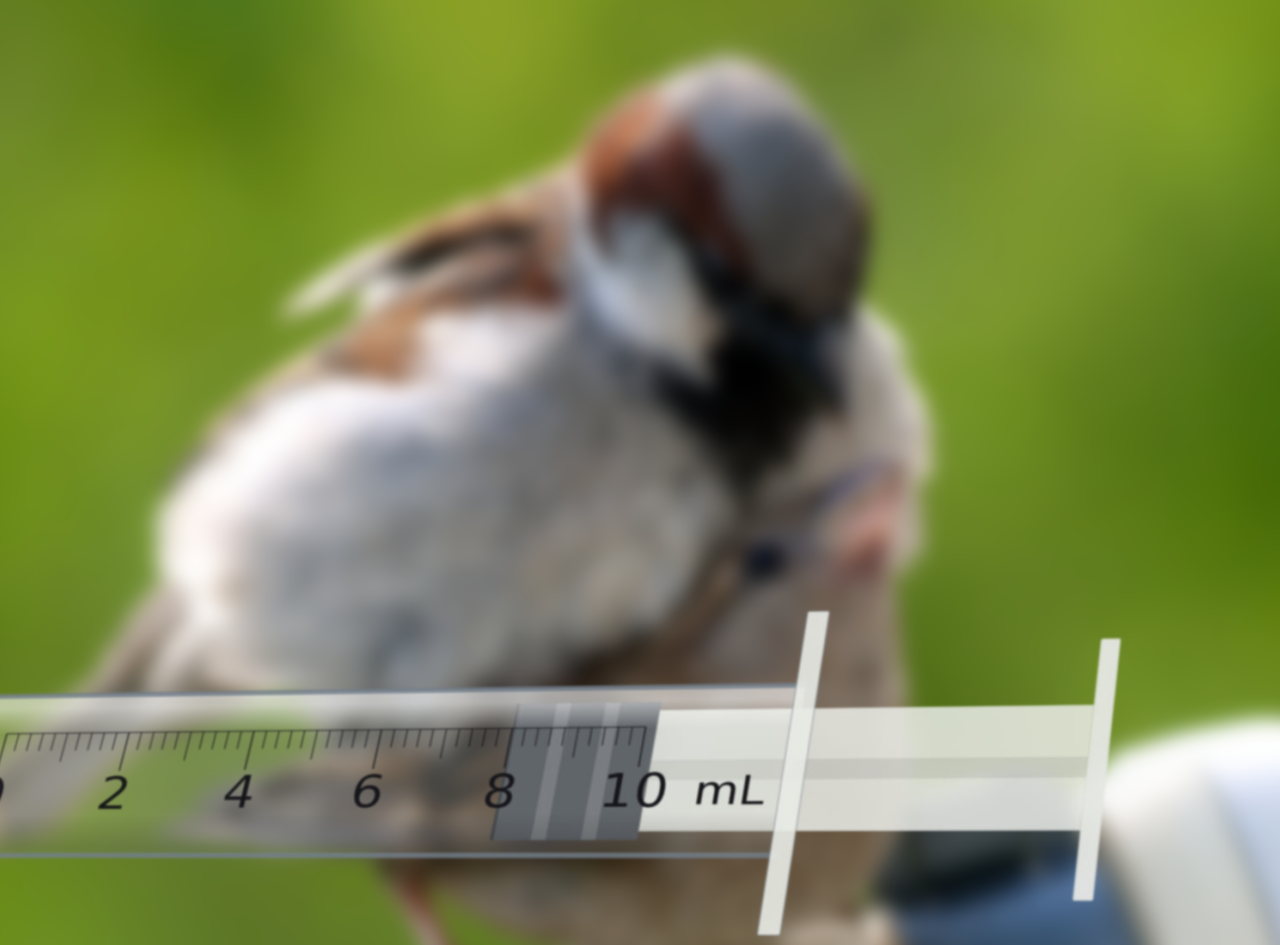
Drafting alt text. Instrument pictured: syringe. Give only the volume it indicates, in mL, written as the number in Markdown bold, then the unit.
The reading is **8** mL
